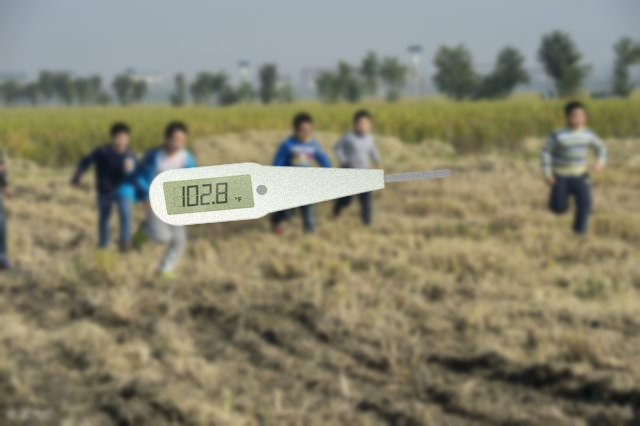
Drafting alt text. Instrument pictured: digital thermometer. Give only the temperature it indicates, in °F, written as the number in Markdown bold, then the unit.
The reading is **102.8** °F
